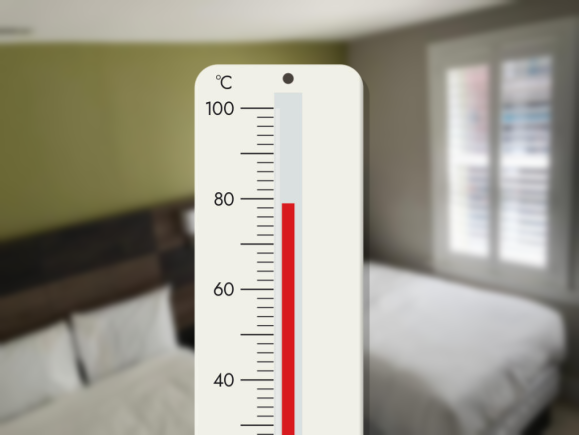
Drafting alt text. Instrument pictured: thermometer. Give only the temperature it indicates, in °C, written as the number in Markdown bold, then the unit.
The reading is **79** °C
